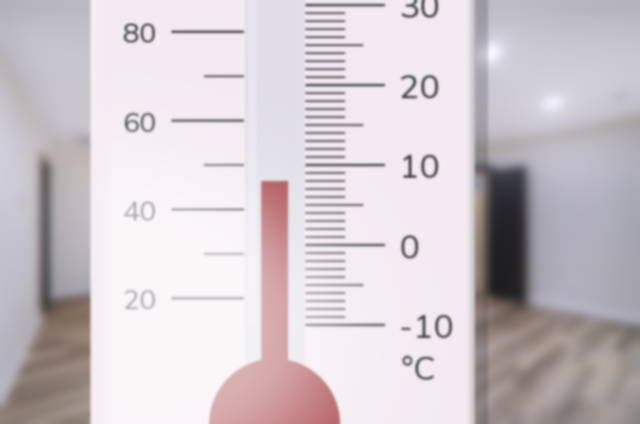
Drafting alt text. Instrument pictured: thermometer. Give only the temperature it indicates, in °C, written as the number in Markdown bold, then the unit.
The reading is **8** °C
